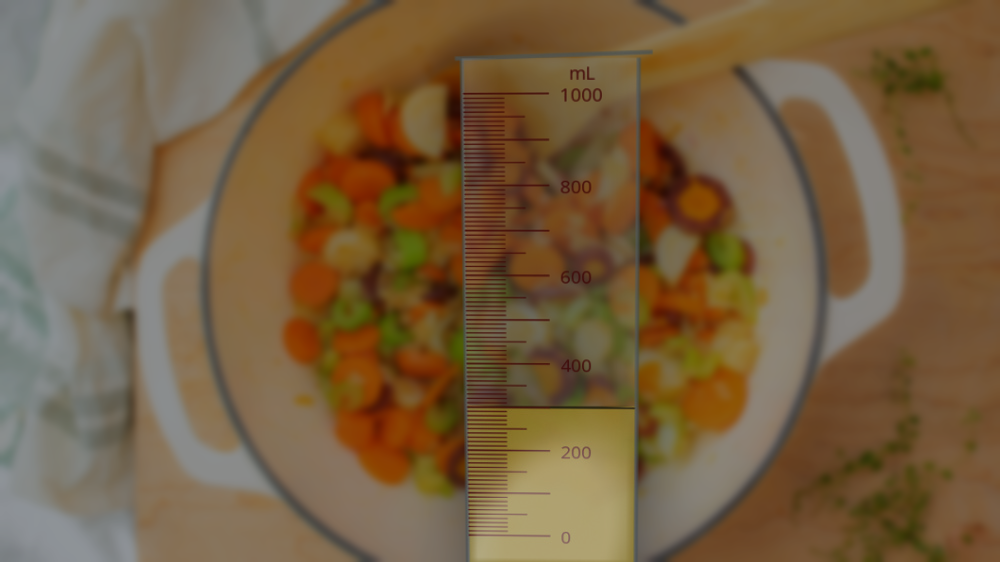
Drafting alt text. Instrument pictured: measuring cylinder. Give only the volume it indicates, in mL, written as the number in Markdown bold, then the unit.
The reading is **300** mL
